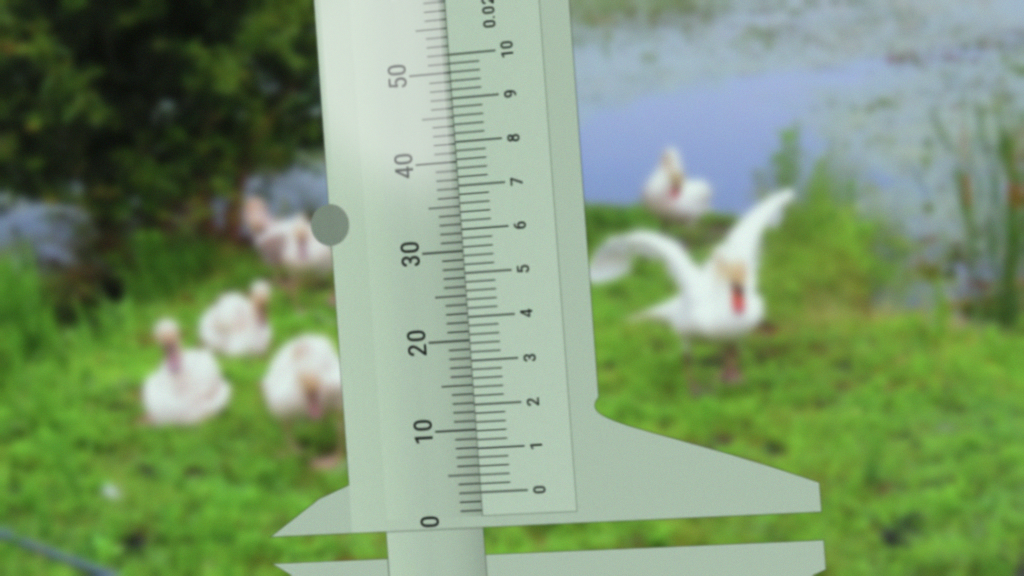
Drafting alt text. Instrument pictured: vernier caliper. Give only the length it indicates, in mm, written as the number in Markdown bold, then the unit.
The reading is **3.0** mm
